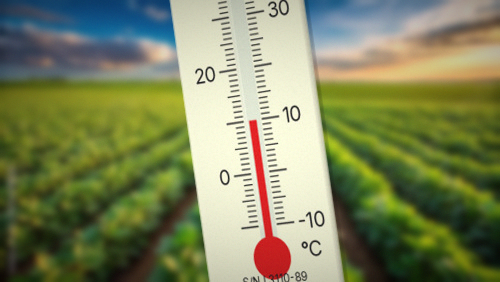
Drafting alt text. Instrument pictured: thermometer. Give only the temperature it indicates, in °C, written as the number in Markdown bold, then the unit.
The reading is **10** °C
